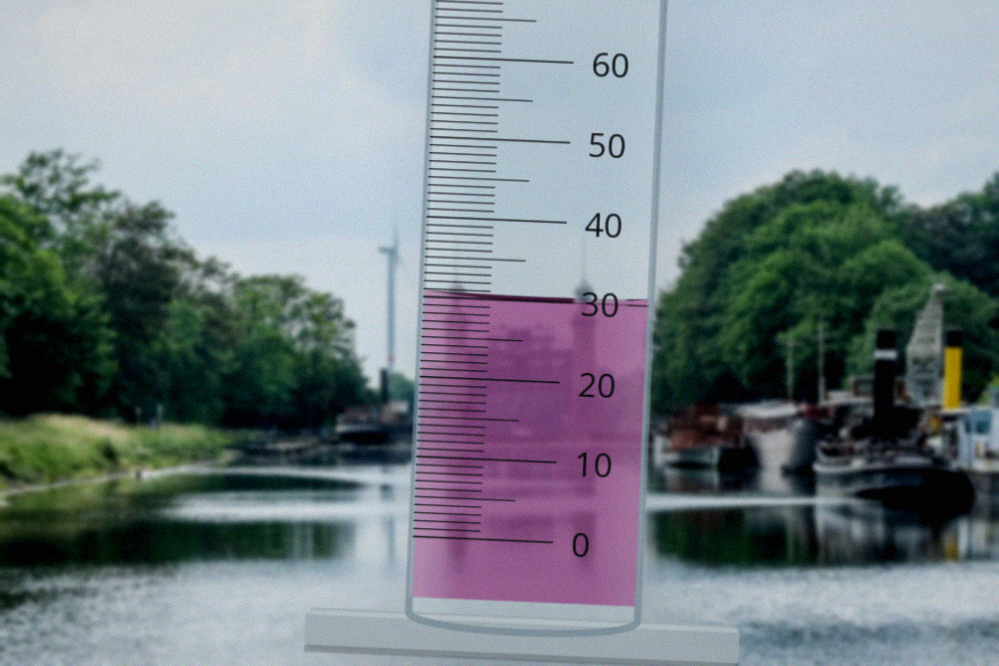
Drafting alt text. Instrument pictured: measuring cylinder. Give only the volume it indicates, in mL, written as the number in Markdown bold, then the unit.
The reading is **30** mL
